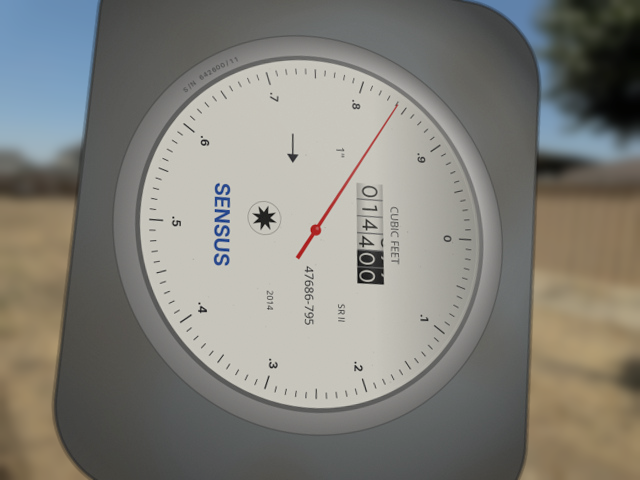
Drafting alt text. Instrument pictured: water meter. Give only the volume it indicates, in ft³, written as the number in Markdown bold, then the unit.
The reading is **14399.84** ft³
